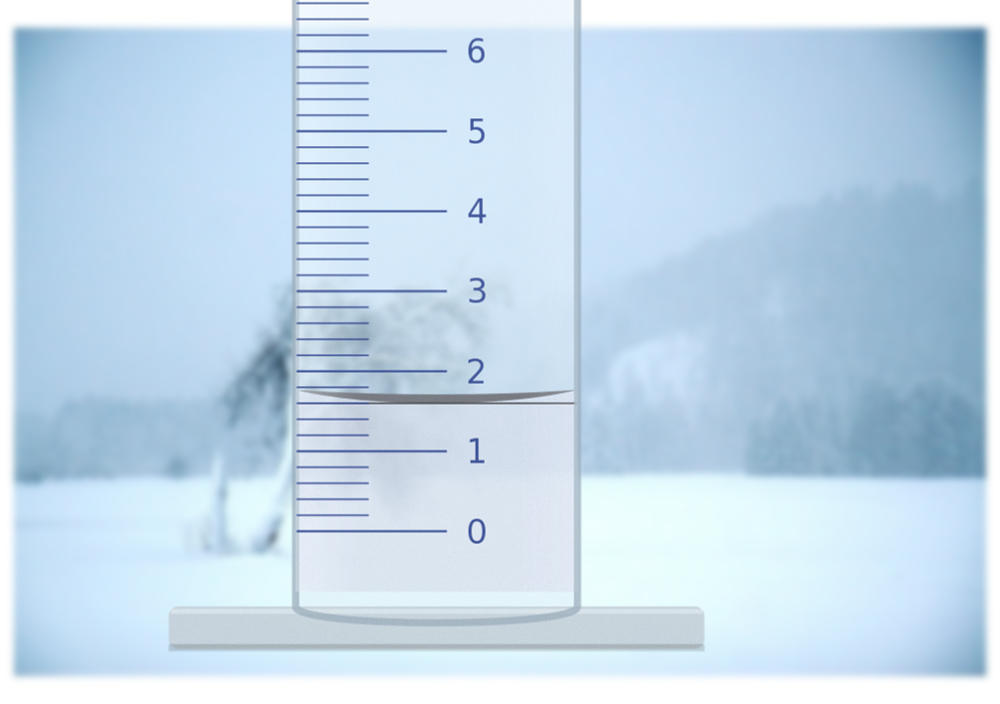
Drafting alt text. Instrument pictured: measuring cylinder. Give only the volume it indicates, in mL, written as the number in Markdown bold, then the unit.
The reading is **1.6** mL
